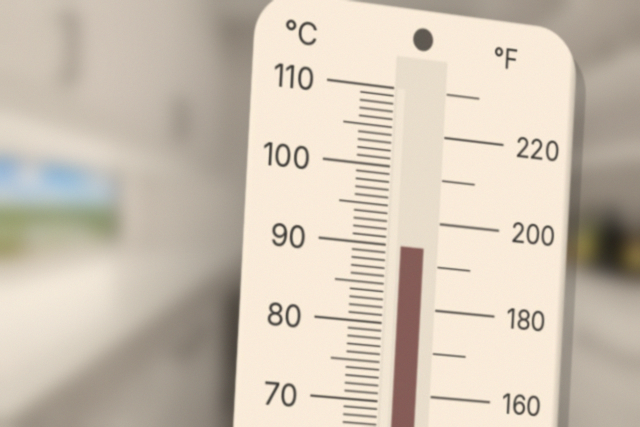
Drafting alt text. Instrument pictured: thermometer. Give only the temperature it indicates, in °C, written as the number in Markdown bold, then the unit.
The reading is **90** °C
